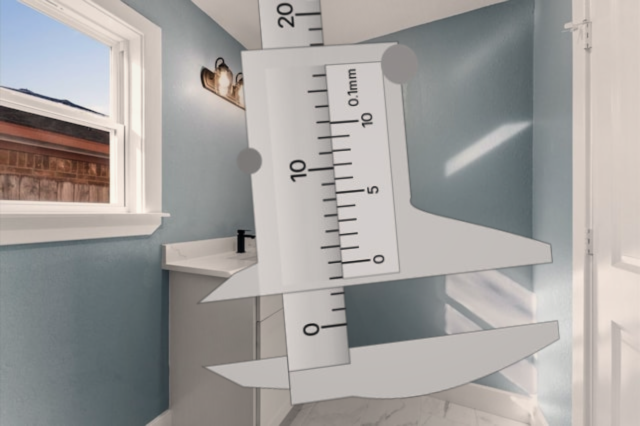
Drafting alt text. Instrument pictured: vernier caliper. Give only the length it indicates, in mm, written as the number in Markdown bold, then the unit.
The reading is **3.9** mm
